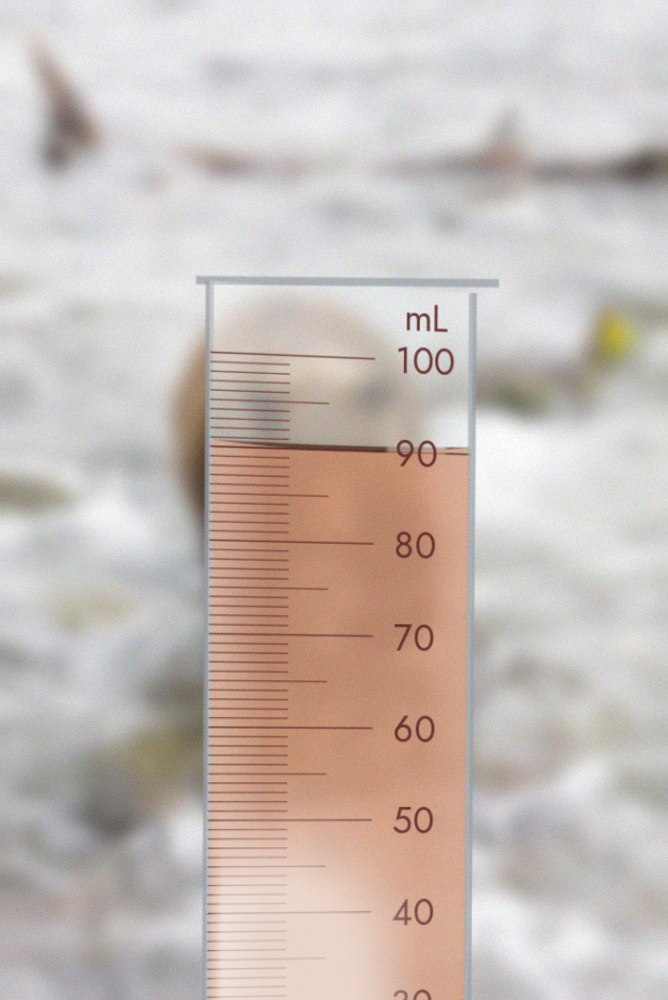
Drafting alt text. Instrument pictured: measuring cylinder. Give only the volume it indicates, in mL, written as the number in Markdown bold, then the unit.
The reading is **90** mL
